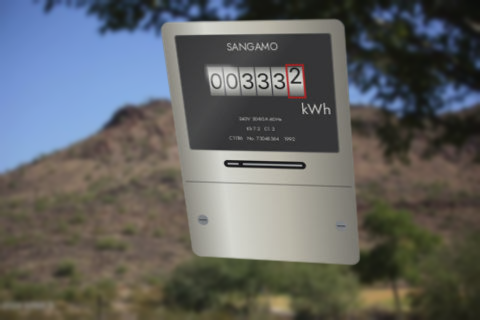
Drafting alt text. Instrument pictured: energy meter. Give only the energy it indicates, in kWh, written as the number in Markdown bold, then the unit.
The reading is **333.2** kWh
